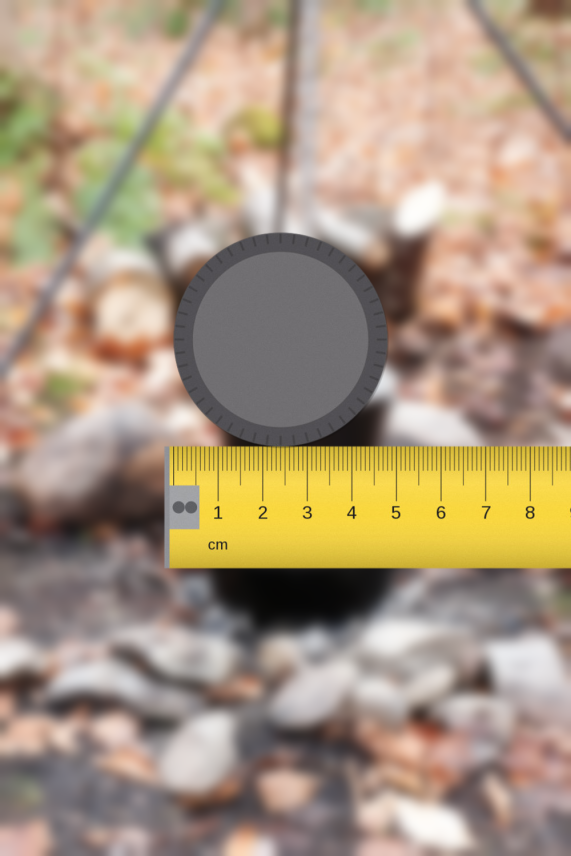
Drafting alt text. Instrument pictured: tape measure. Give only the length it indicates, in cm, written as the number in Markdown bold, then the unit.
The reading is **4.8** cm
